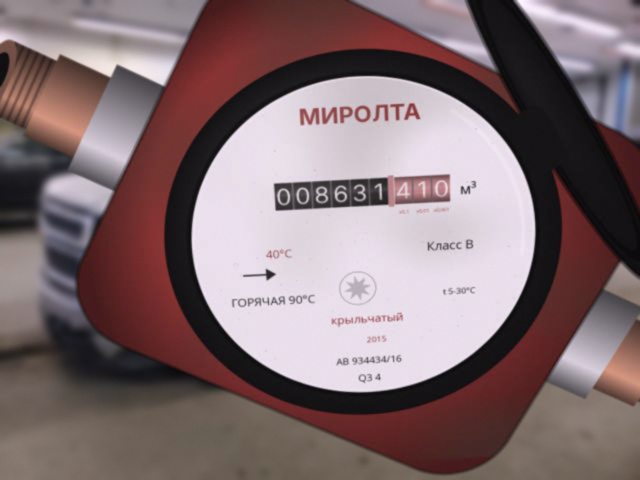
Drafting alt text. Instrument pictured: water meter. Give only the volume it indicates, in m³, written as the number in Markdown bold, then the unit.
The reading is **8631.410** m³
